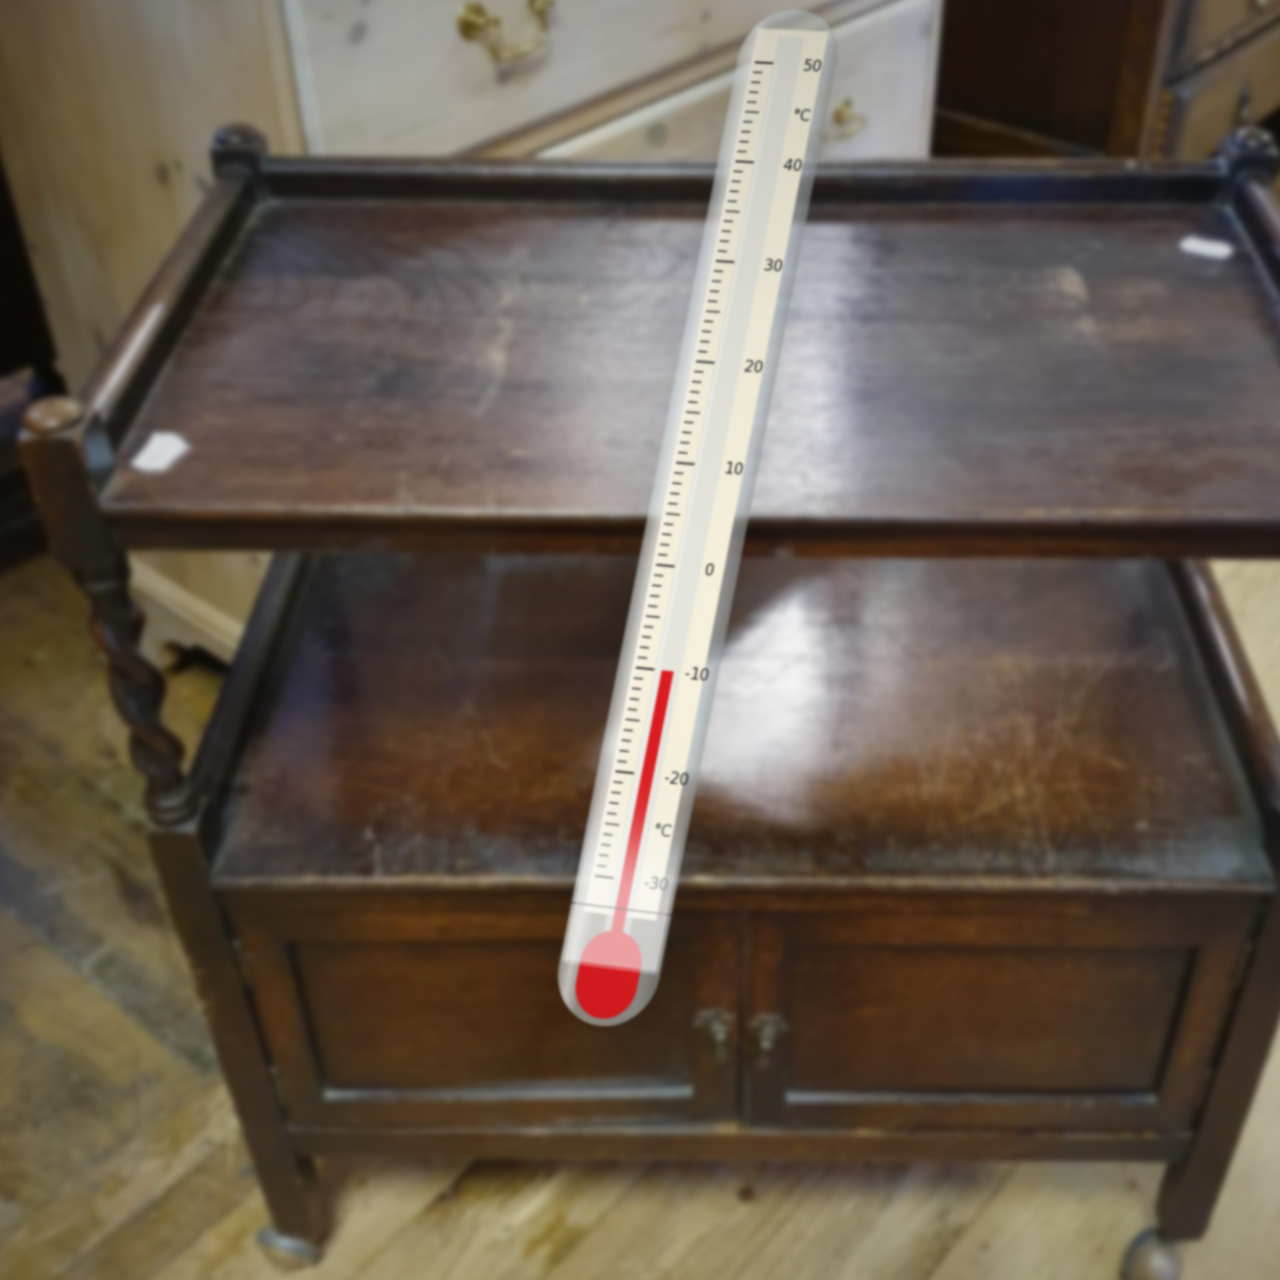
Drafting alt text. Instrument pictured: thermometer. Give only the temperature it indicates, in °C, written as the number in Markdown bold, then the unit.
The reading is **-10** °C
